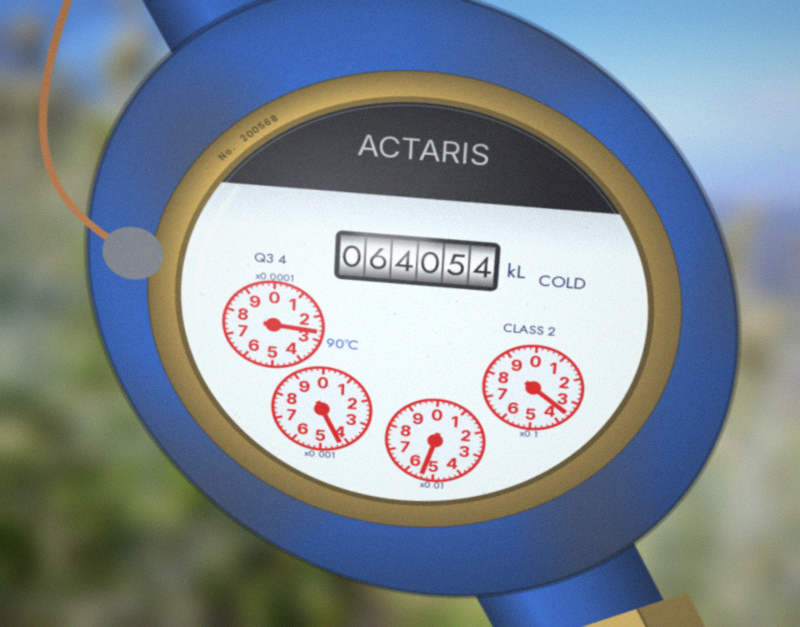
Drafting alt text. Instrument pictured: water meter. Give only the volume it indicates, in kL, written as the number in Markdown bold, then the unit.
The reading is **64054.3542** kL
